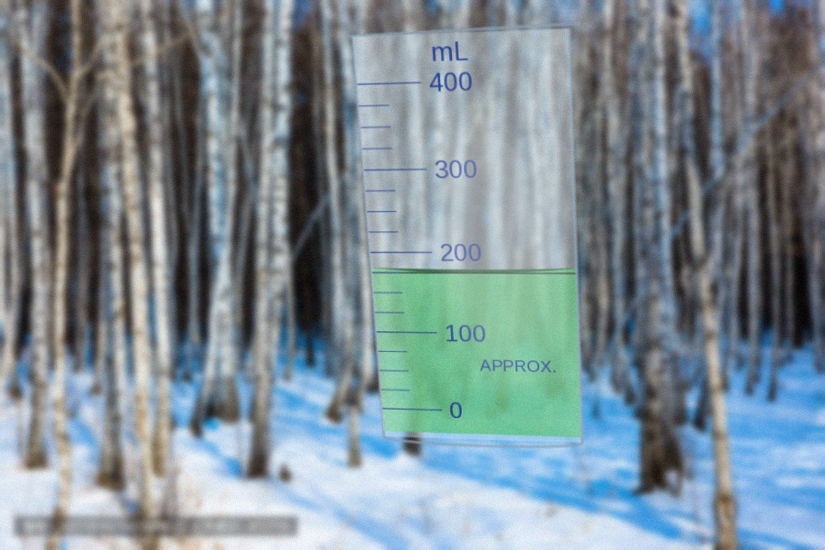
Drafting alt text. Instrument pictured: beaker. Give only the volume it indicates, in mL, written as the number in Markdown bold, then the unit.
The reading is **175** mL
